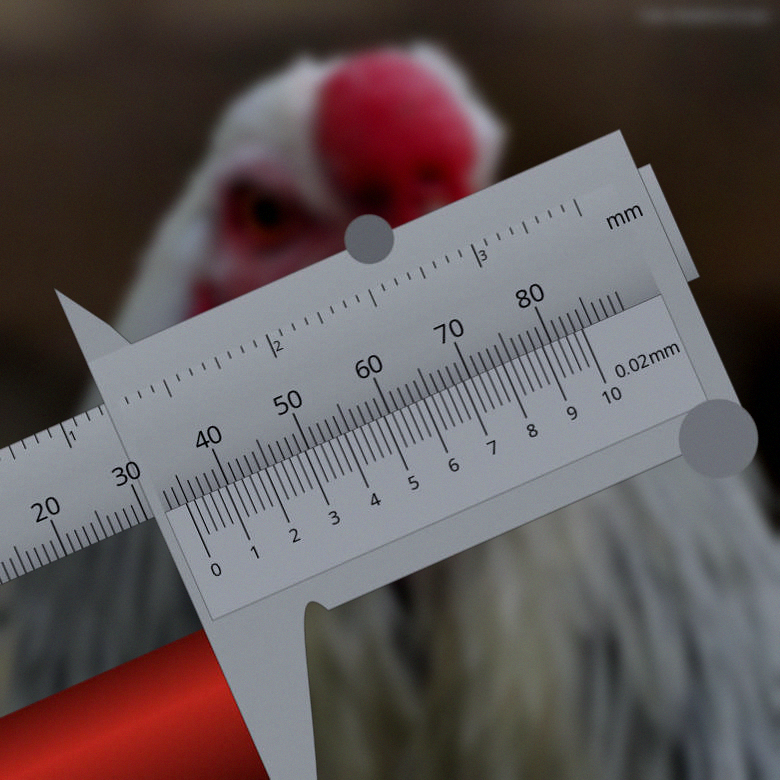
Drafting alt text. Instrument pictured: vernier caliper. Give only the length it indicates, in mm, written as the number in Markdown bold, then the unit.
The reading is **34.8** mm
